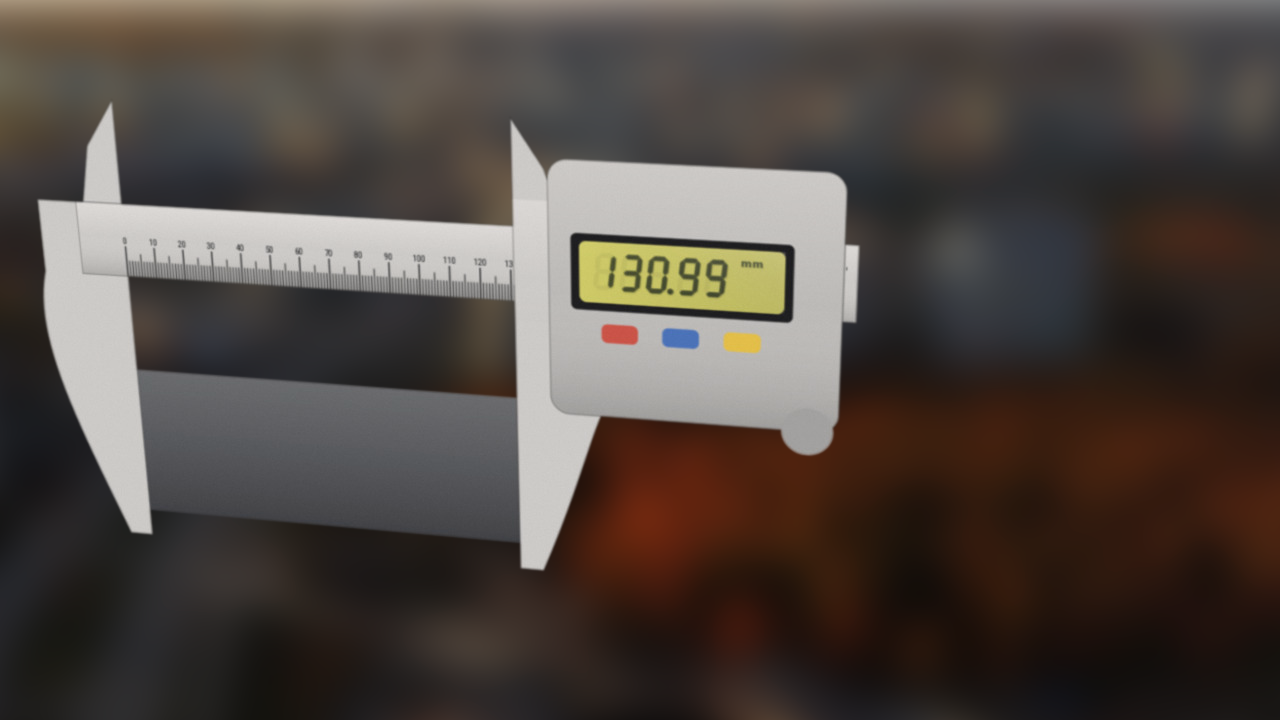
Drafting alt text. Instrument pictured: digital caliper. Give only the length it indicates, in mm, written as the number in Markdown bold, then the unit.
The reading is **130.99** mm
